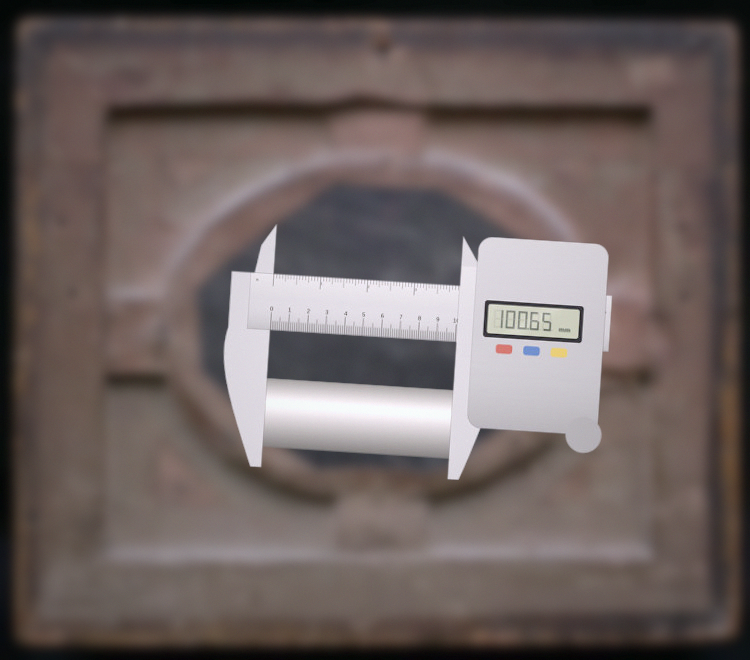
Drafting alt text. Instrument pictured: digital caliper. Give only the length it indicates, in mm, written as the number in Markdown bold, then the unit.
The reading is **100.65** mm
